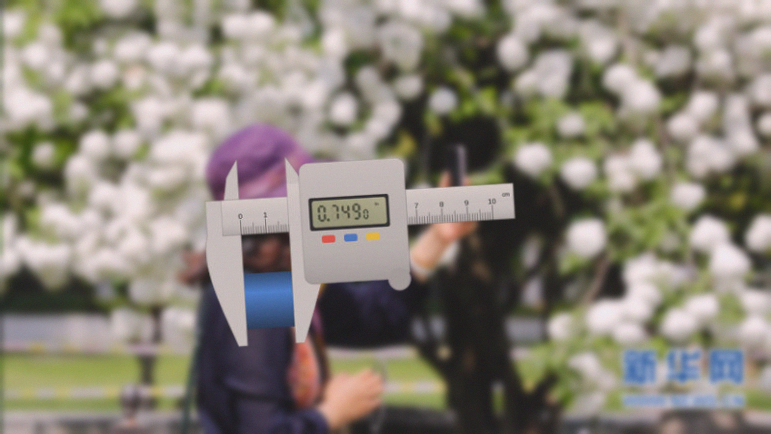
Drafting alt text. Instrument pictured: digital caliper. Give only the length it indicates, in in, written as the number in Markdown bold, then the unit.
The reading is **0.7490** in
